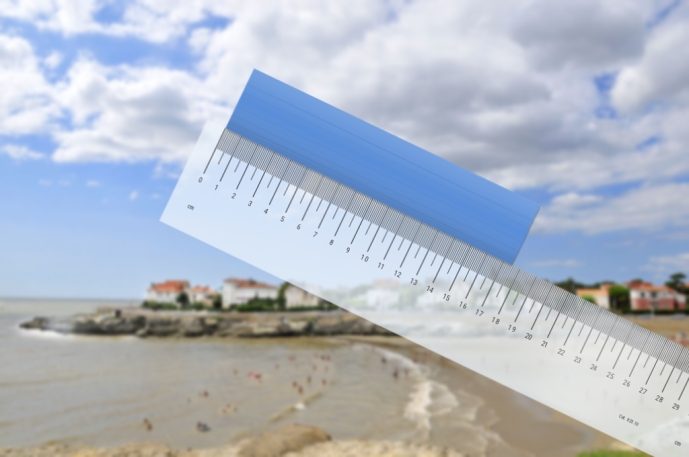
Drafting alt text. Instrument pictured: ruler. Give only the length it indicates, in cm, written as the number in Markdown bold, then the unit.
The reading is **17.5** cm
